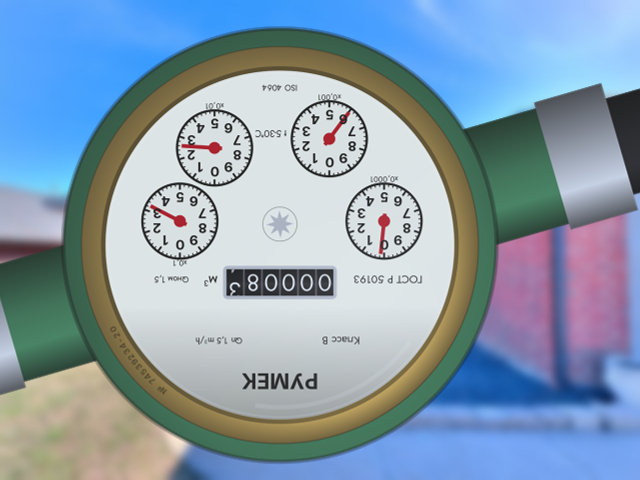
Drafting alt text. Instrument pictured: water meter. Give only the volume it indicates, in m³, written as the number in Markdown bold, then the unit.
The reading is **83.3260** m³
